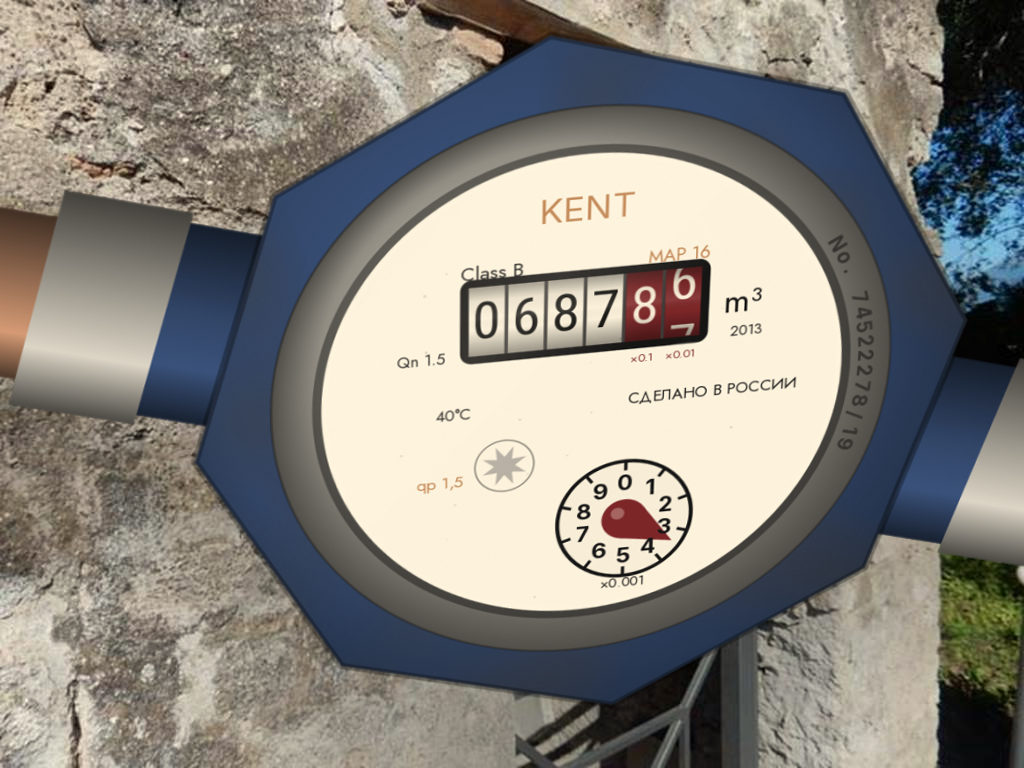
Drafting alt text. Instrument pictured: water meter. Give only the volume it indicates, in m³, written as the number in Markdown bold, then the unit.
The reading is **687.863** m³
